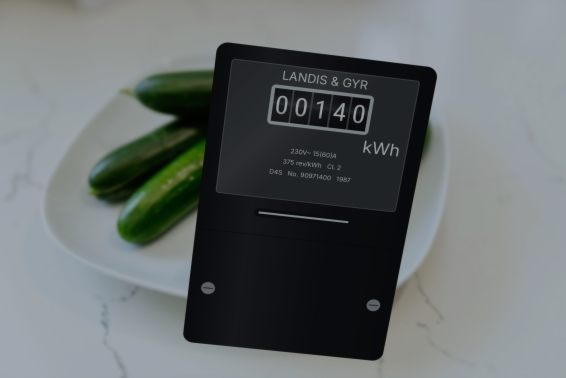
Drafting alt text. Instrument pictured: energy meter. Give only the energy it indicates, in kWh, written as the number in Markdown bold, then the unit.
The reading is **140** kWh
